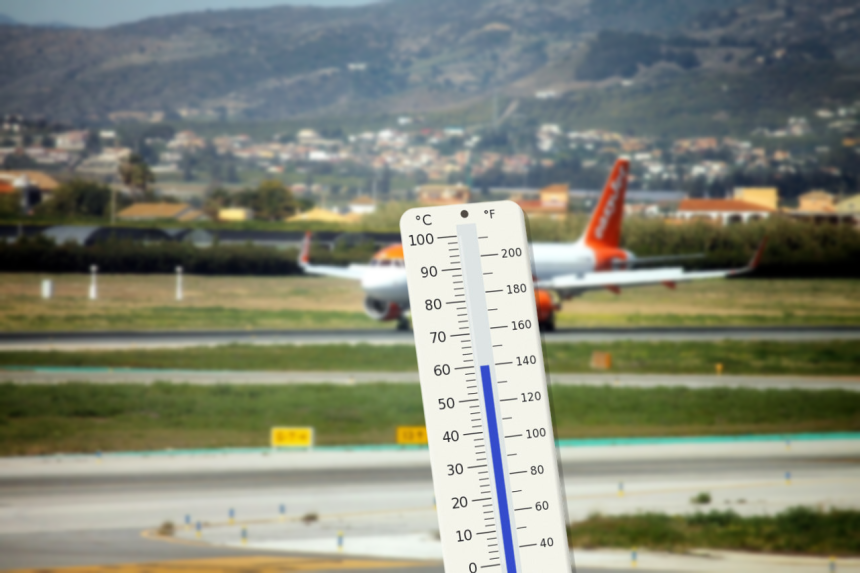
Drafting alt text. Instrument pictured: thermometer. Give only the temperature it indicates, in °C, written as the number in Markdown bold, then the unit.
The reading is **60** °C
